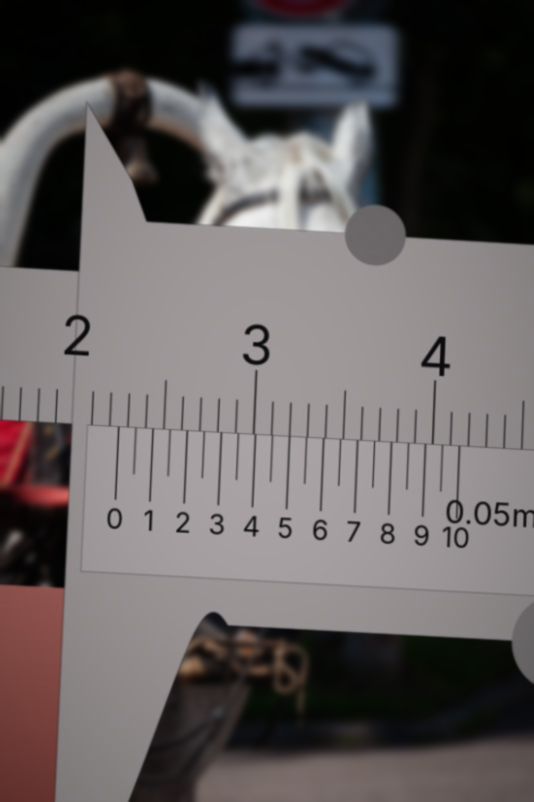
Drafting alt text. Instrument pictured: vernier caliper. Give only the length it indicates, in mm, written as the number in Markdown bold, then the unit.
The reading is **22.5** mm
